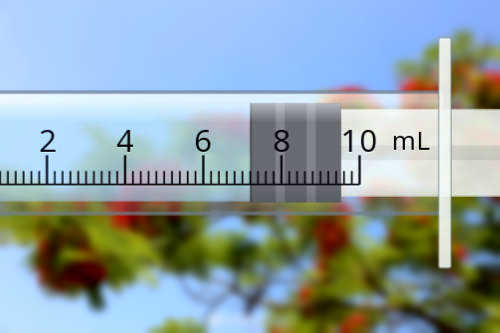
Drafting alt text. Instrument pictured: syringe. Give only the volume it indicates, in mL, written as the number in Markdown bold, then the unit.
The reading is **7.2** mL
